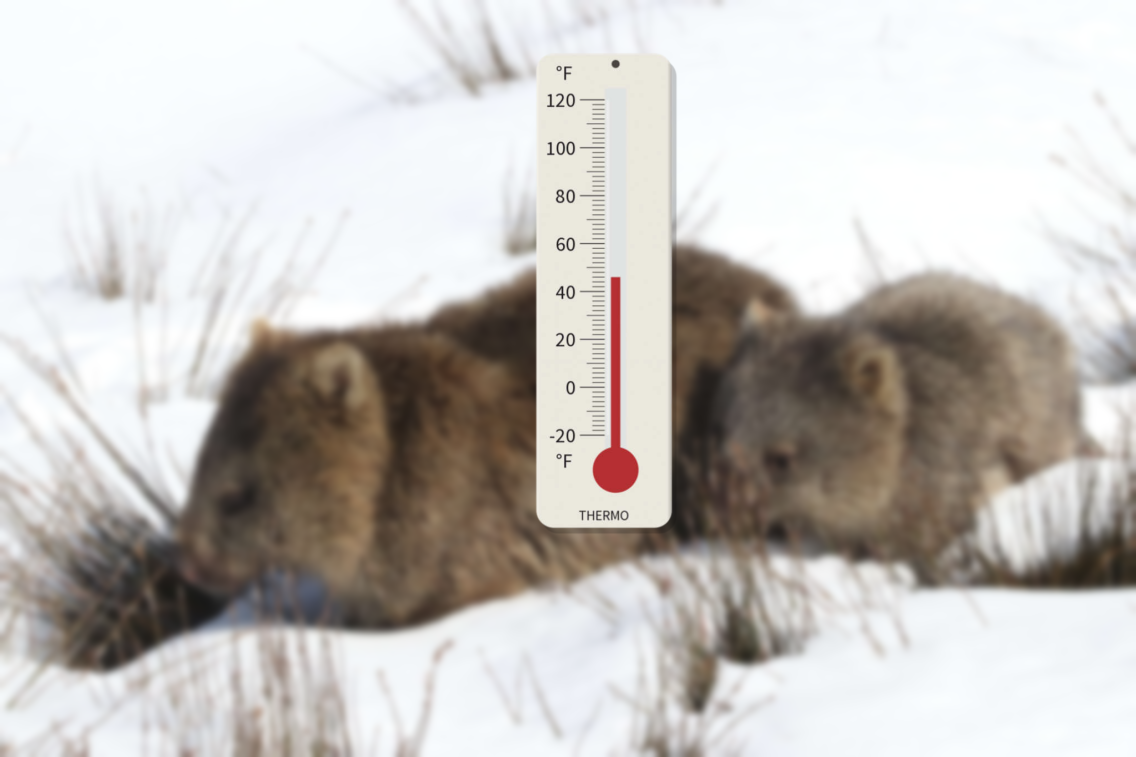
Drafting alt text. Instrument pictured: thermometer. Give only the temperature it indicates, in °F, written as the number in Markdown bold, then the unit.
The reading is **46** °F
